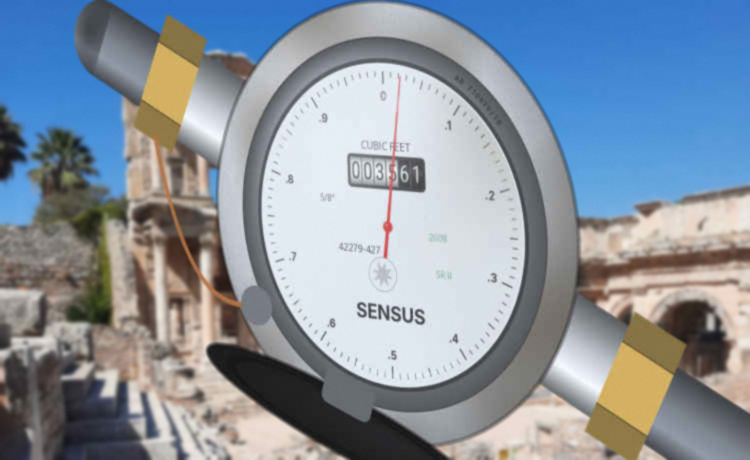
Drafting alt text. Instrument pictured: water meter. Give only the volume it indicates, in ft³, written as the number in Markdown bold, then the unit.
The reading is **3561.02** ft³
